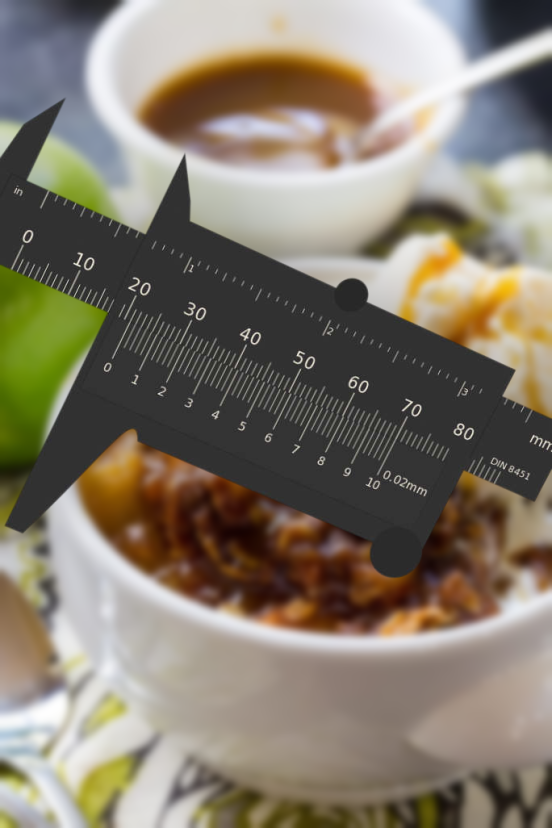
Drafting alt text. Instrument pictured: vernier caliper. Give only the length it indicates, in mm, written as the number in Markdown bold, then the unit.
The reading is **21.0** mm
